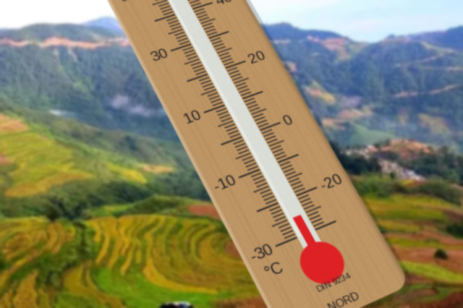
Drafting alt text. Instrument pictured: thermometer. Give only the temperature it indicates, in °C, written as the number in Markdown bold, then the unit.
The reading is **-25** °C
